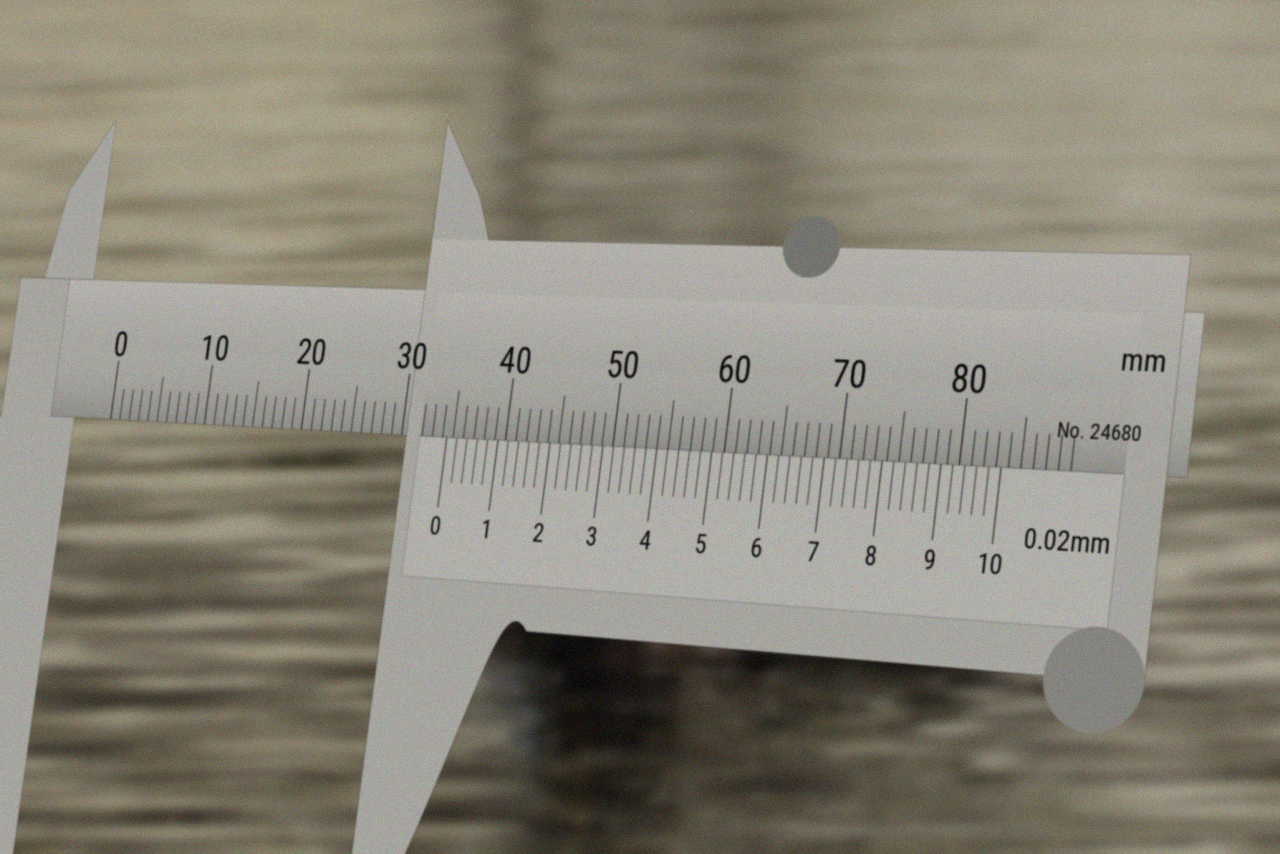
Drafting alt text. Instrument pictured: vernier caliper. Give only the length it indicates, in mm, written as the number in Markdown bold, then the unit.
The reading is **34.4** mm
